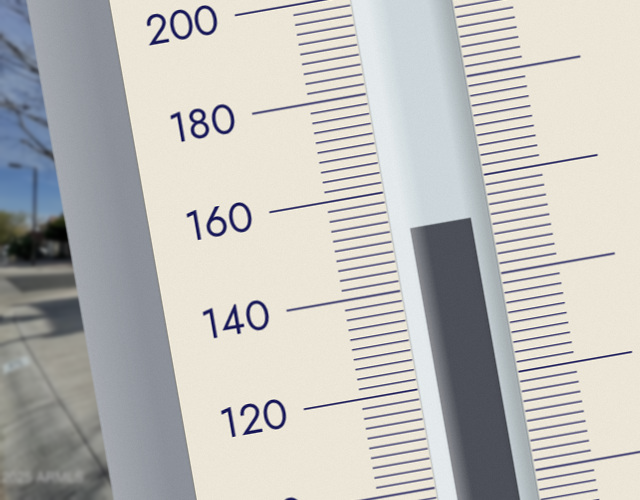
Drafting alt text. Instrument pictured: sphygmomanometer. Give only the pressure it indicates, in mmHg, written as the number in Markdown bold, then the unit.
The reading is **152** mmHg
